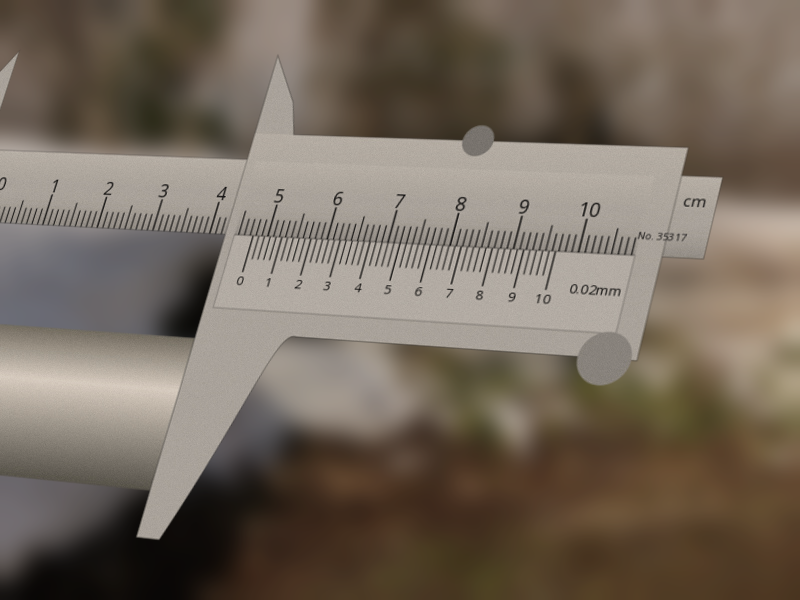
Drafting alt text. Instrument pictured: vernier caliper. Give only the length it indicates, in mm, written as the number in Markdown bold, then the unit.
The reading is **47.5** mm
